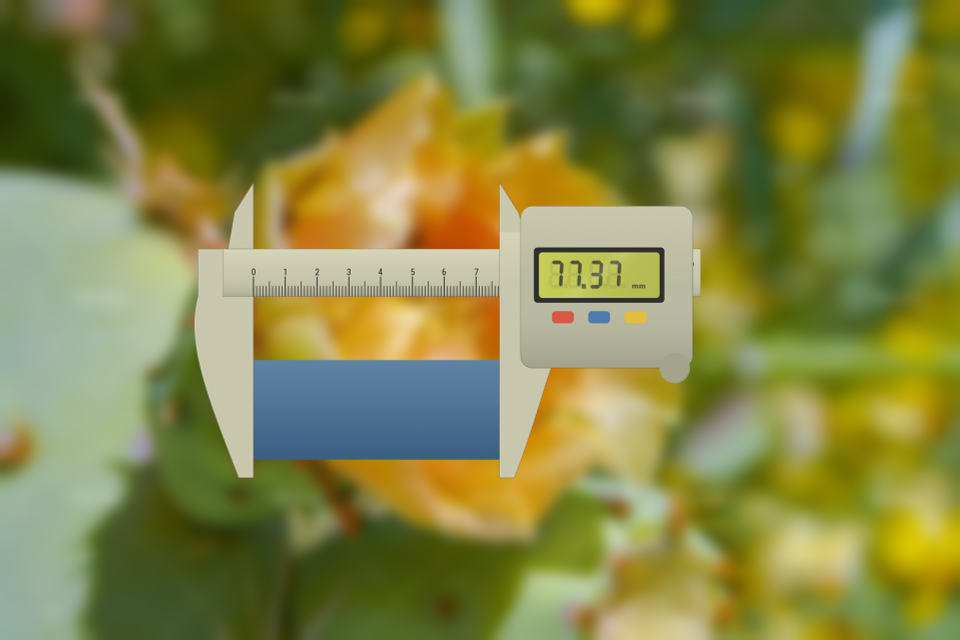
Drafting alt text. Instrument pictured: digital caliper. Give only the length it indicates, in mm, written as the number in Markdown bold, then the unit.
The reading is **77.37** mm
